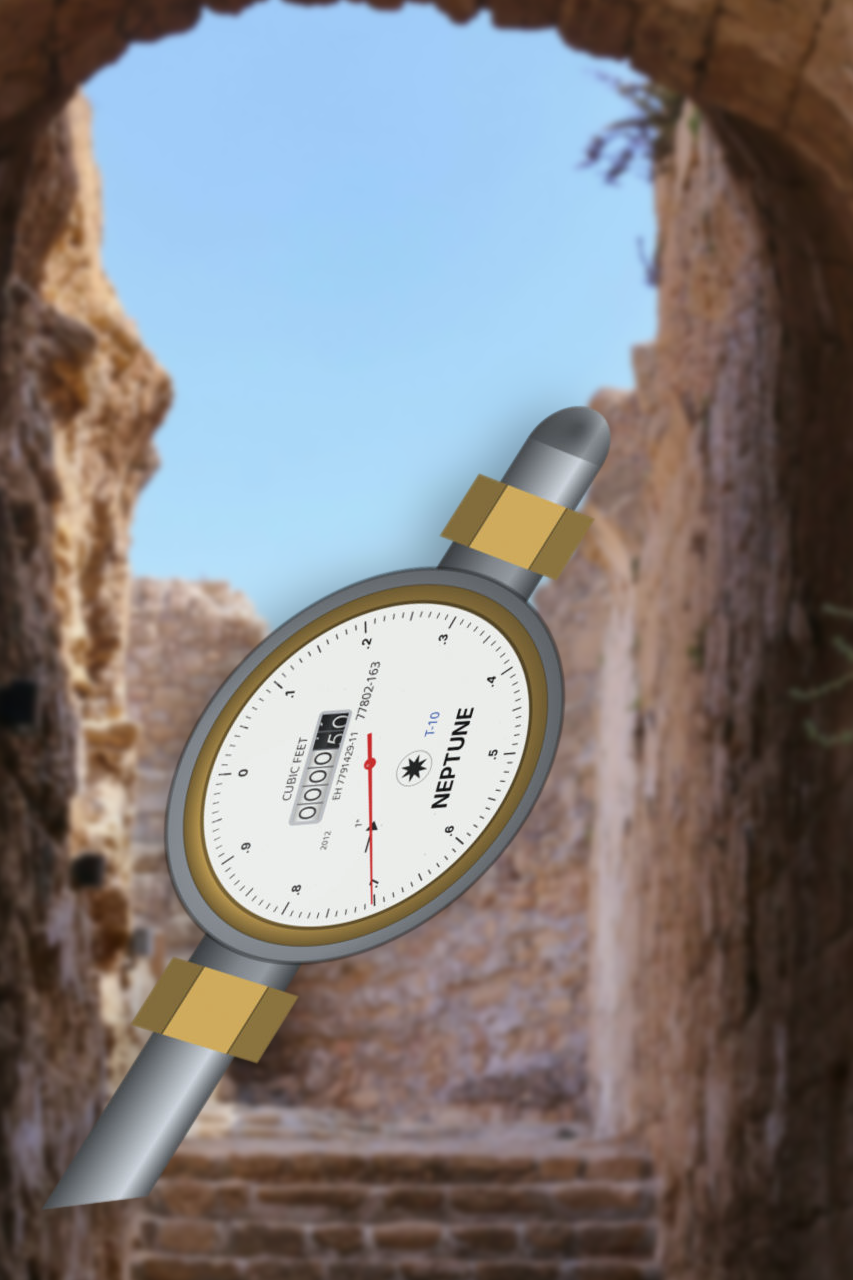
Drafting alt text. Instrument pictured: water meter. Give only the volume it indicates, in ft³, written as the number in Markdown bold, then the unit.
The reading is **49.70** ft³
